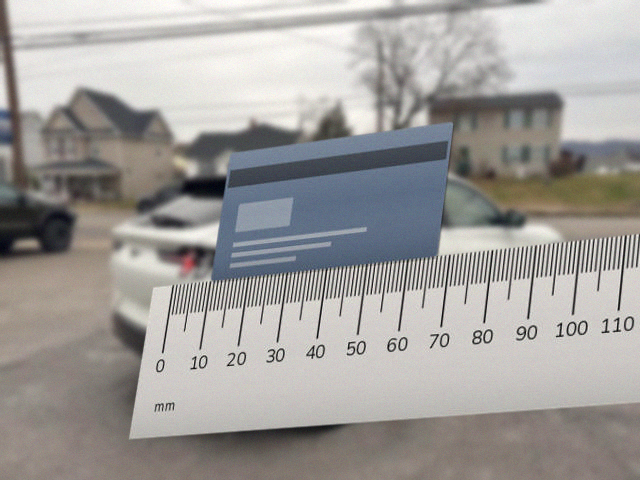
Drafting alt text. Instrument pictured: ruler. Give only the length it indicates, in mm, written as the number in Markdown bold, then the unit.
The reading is **57** mm
